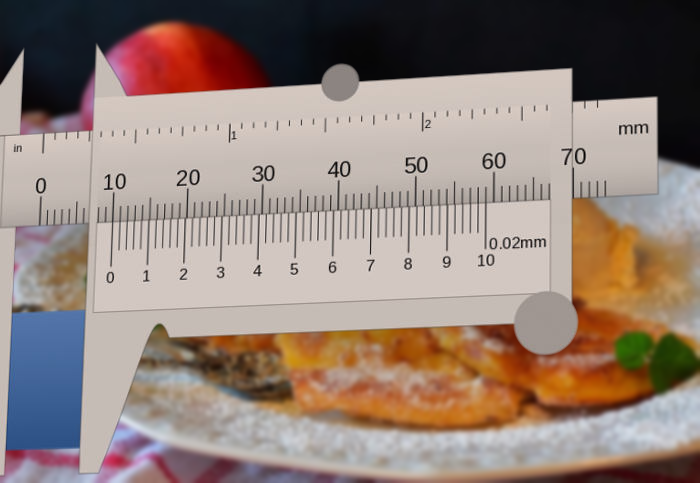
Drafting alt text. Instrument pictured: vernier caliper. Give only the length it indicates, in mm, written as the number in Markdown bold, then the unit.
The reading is **10.0** mm
